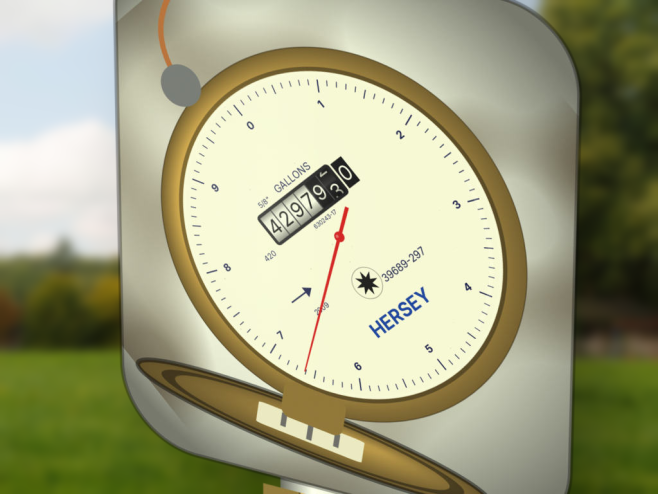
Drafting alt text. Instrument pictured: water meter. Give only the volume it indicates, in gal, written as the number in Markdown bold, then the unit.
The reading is **4297926.6** gal
